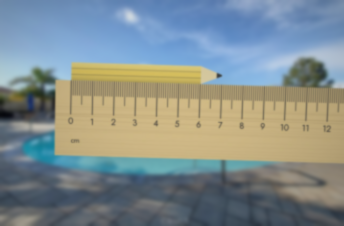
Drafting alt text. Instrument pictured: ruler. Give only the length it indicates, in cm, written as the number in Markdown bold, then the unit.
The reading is **7** cm
